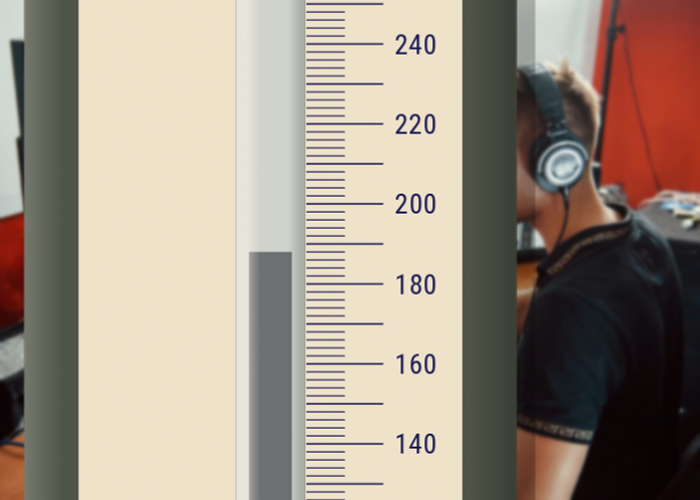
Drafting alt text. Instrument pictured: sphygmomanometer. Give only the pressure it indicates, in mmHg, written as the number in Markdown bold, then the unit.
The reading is **188** mmHg
